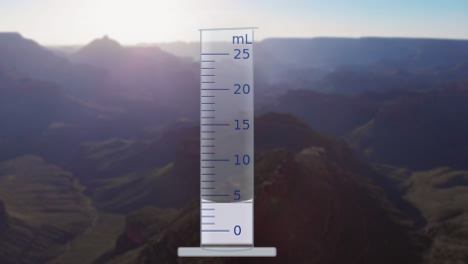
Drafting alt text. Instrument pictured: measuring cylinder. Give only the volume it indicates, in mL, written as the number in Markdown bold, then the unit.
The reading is **4** mL
